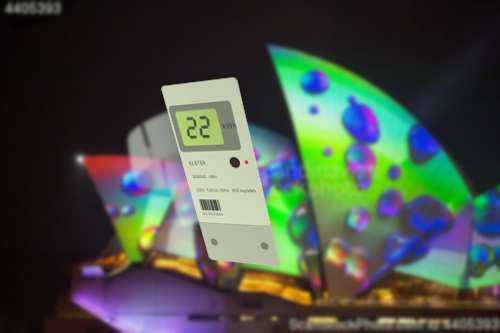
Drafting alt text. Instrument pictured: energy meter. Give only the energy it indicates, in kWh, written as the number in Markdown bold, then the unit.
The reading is **22** kWh
